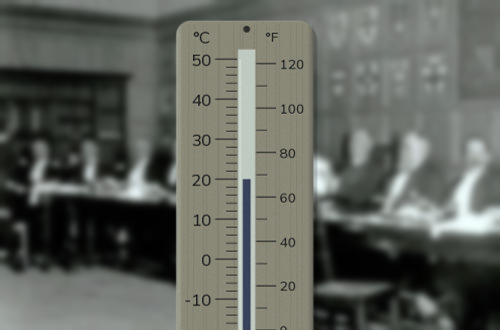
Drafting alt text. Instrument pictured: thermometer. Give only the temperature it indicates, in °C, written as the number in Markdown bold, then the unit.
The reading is **20** °C
